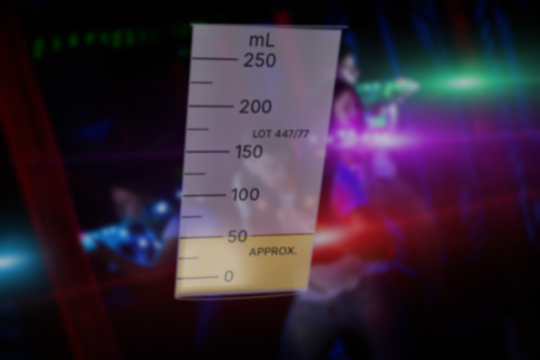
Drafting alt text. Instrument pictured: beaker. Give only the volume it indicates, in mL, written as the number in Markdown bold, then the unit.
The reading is **50** mL
